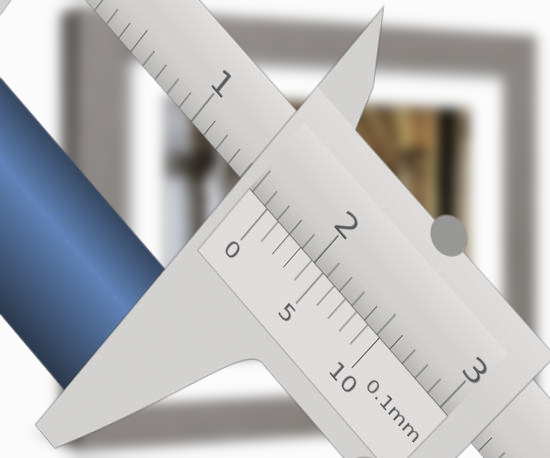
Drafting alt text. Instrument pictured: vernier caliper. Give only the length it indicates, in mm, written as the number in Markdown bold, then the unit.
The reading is **16.2** mm
